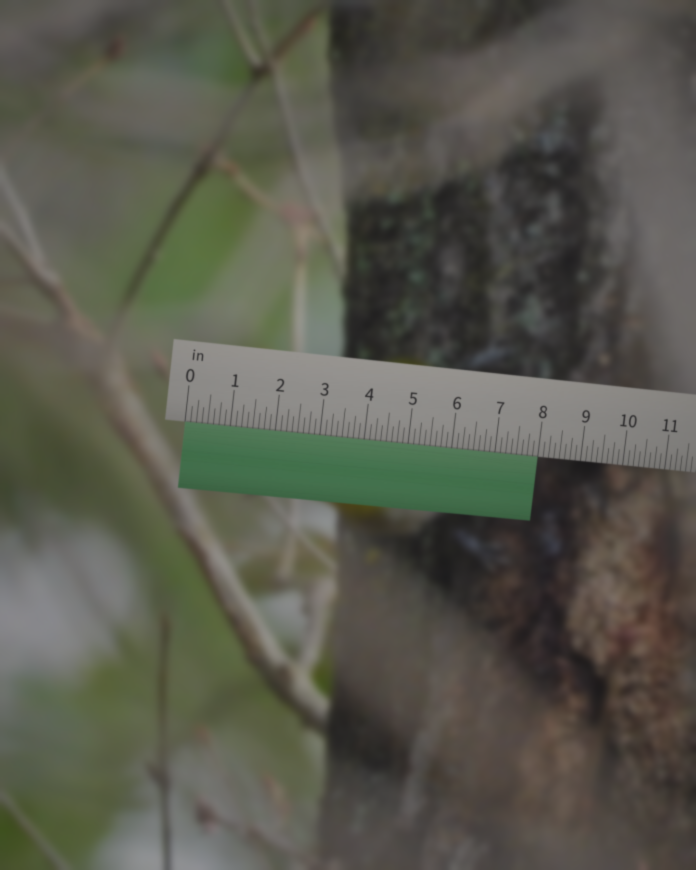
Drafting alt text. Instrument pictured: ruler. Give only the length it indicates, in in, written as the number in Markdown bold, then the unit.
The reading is **8** in
